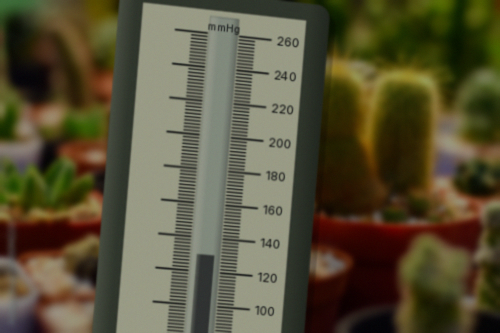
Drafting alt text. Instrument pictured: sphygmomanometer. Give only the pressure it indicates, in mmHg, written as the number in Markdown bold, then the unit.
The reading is **130** mmHg
